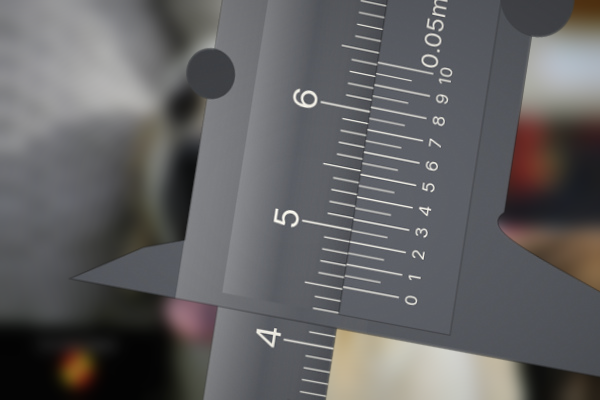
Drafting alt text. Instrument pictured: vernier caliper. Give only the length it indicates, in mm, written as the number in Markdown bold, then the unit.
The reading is **45.2** mm
